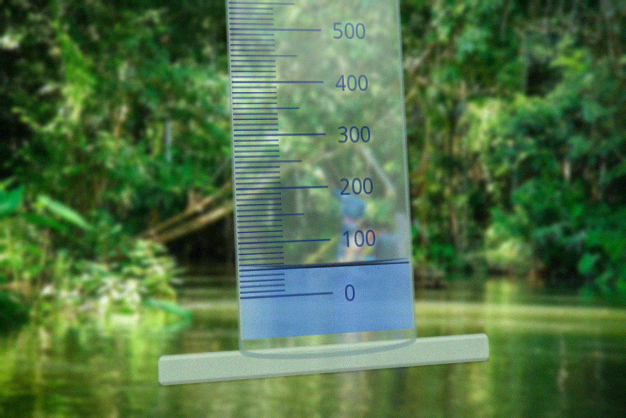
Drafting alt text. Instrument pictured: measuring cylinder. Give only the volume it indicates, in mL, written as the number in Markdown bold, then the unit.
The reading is **50** mL
